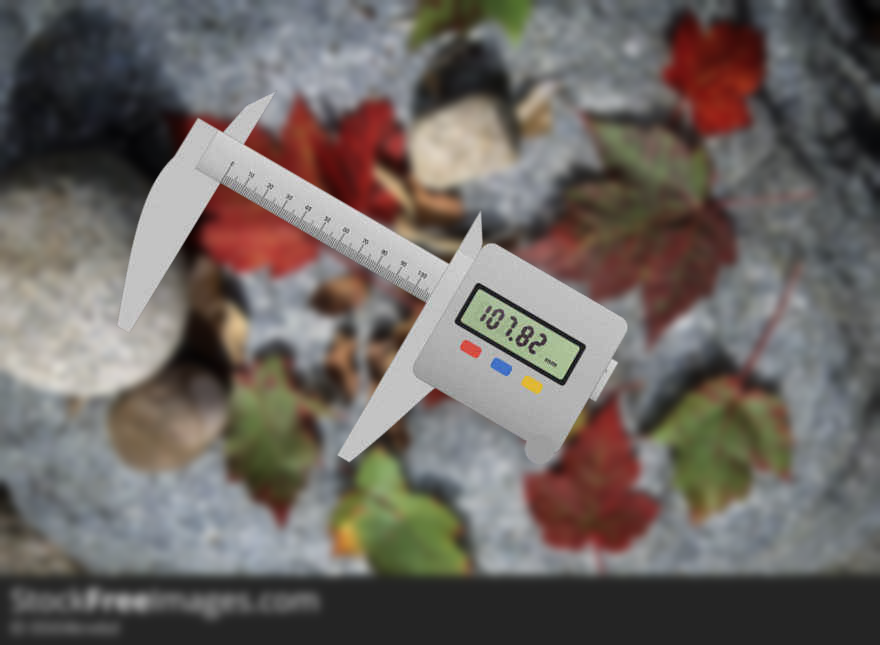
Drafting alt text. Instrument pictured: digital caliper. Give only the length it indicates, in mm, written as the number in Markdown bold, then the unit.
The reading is **107.82** mm
